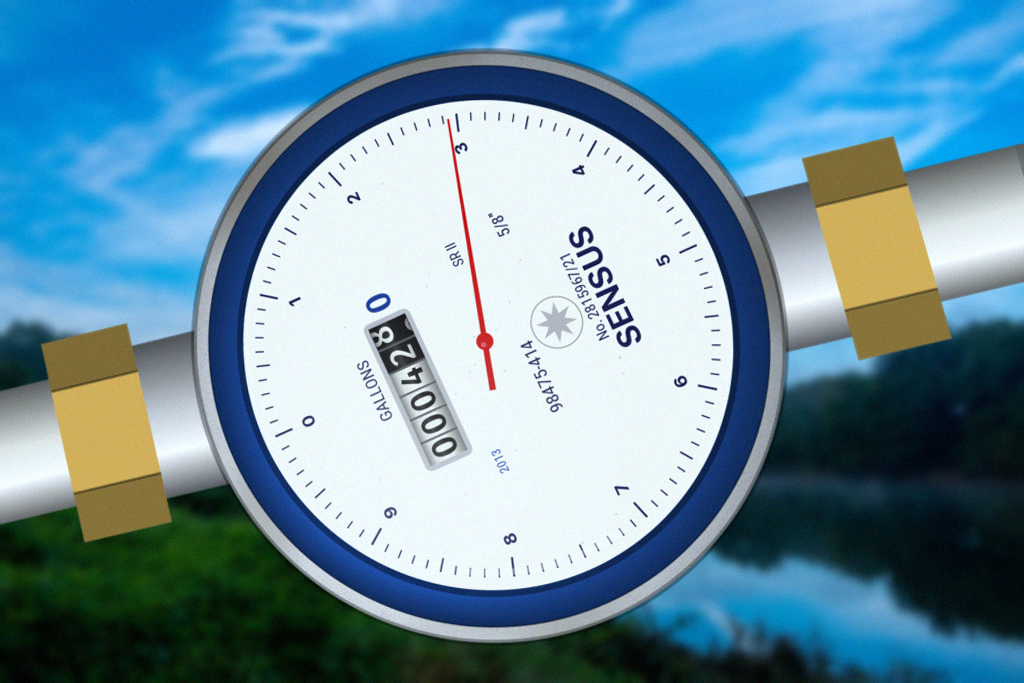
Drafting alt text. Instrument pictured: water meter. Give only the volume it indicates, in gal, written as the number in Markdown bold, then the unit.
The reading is **4282.9** gal
